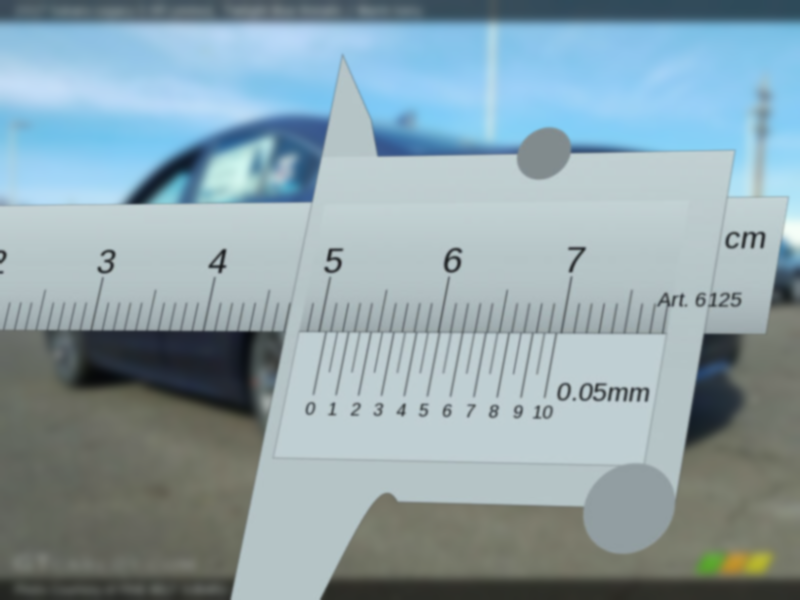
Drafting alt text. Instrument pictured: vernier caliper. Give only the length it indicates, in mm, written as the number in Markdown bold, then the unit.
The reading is **50.6** mm
